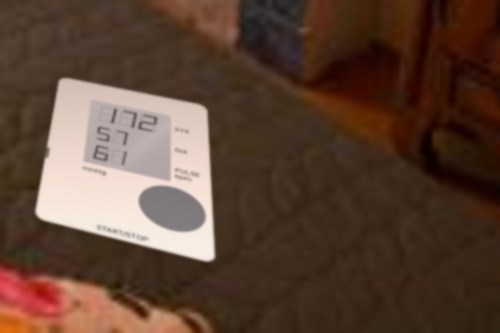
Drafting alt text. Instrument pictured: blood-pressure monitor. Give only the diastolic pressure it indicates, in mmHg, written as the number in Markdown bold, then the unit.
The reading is **57** mmHg
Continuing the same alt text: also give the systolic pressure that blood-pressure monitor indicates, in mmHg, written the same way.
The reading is **172** mmHg
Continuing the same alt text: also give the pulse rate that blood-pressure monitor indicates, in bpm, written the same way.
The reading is **61** bpm
